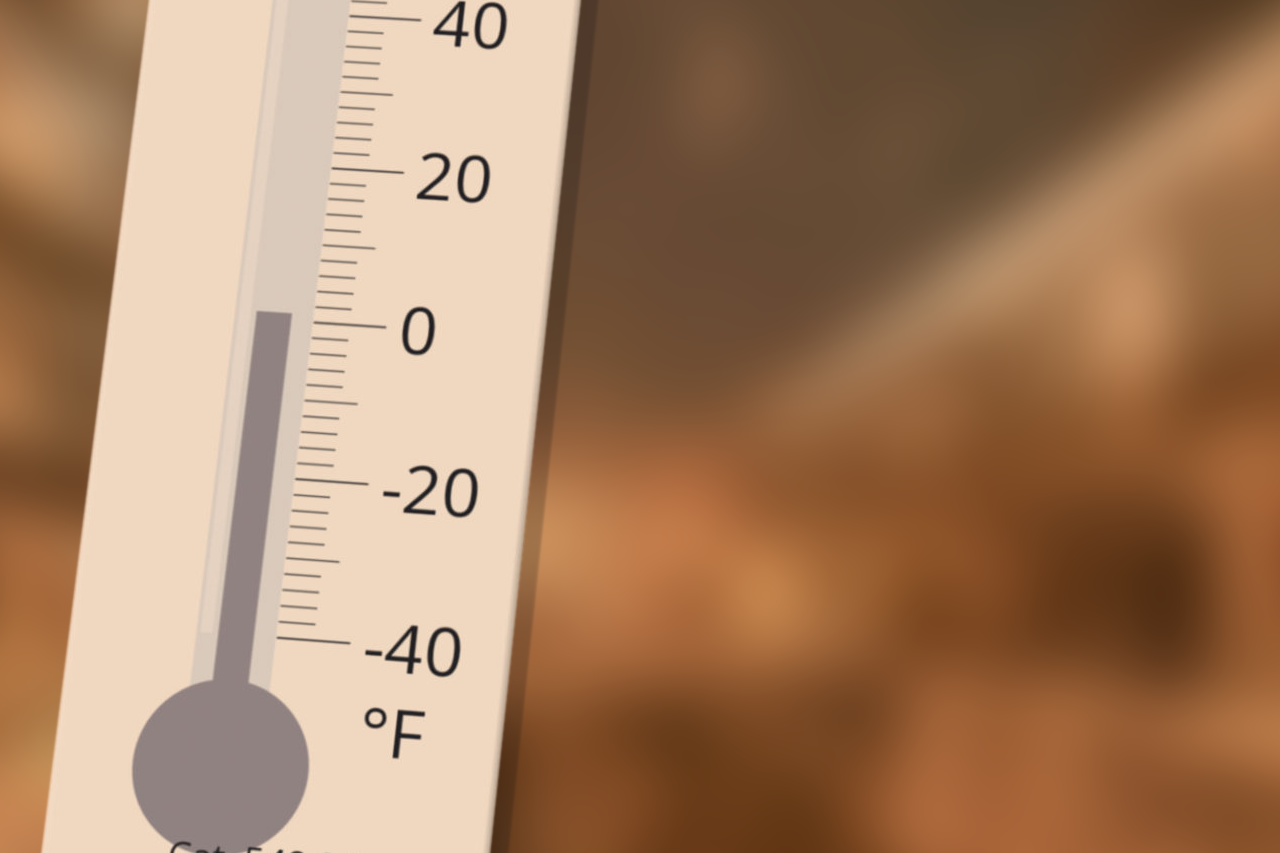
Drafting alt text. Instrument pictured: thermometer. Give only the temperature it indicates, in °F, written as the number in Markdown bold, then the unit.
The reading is **1** °F
